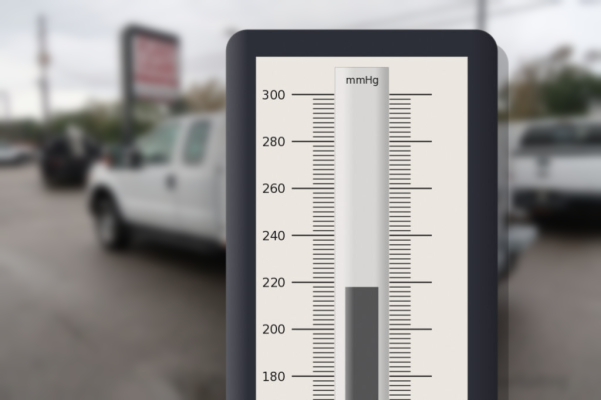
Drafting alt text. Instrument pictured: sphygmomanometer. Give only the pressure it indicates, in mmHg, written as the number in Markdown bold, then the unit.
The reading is **218** mmHg
